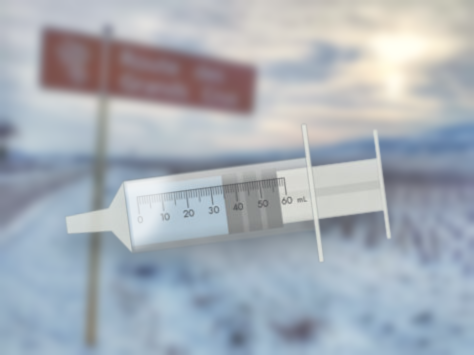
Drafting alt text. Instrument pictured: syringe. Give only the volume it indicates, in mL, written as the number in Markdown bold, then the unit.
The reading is **35** mL
